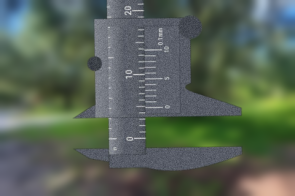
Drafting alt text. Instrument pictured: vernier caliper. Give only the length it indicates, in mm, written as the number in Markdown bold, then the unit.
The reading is **4.8** mm
